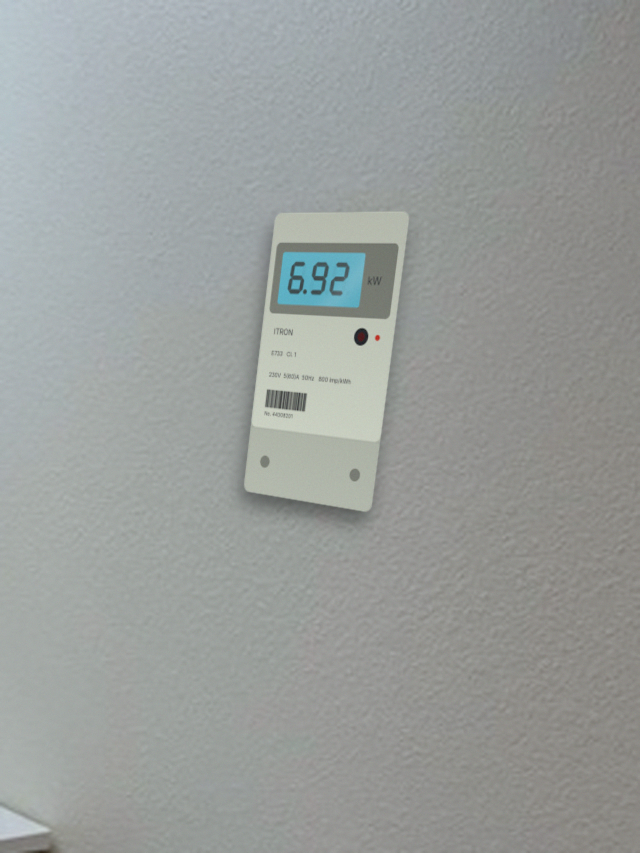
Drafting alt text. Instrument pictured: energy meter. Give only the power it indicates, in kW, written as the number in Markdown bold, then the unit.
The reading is **6.92** kW
